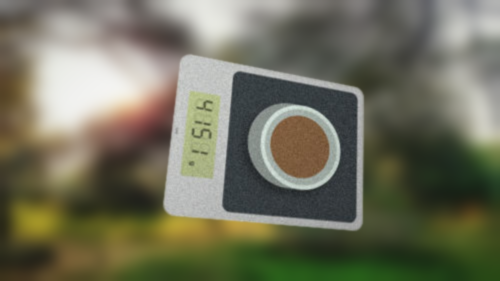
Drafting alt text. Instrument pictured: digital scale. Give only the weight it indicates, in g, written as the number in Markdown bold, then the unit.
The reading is **4151** g
